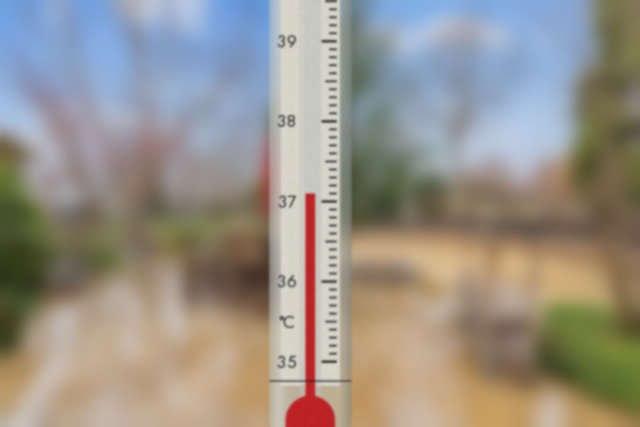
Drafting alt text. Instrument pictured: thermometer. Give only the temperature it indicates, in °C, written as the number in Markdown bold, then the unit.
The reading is **37.1** °C
